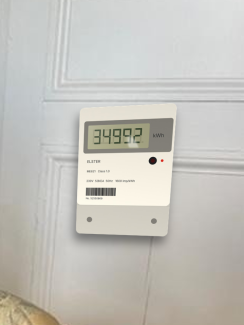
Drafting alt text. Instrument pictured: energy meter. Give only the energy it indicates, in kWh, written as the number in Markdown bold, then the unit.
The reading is **34992** kWh
